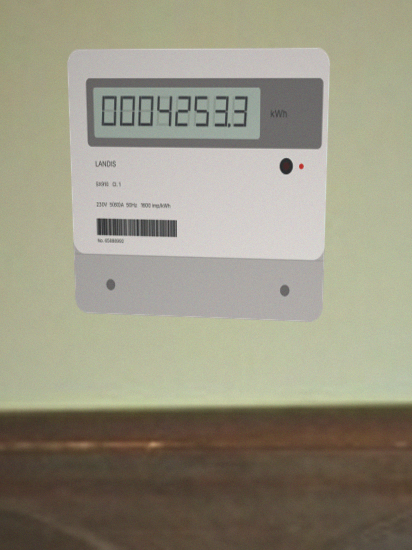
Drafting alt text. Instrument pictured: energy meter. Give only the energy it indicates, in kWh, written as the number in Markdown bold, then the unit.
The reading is **4253.3** kWh
